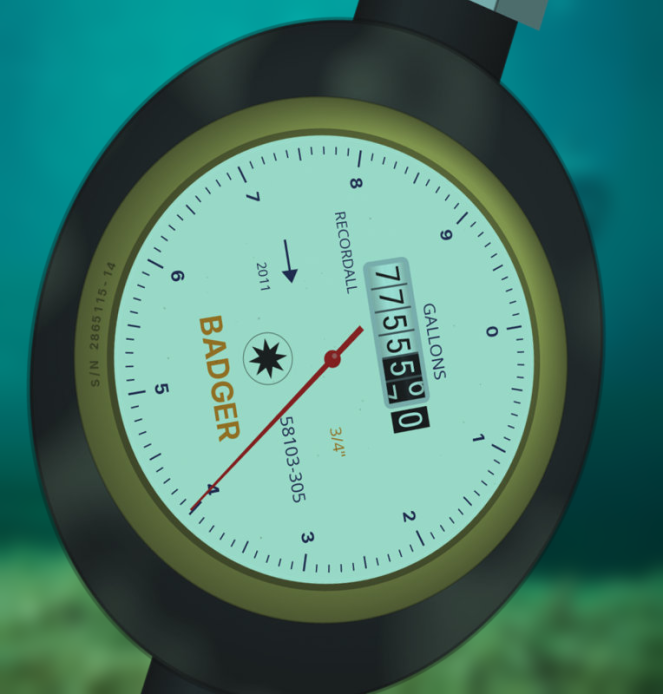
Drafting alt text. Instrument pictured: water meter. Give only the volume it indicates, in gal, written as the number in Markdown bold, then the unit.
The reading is **7755564.0** gal
